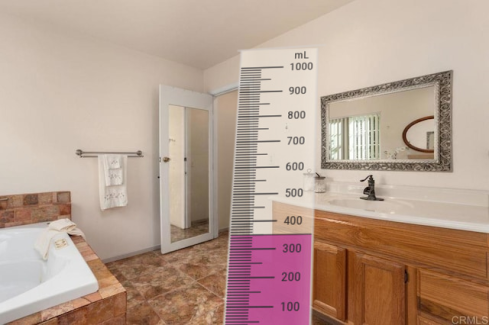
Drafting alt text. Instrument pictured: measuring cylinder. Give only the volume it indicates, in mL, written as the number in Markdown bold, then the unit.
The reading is **350** mL
